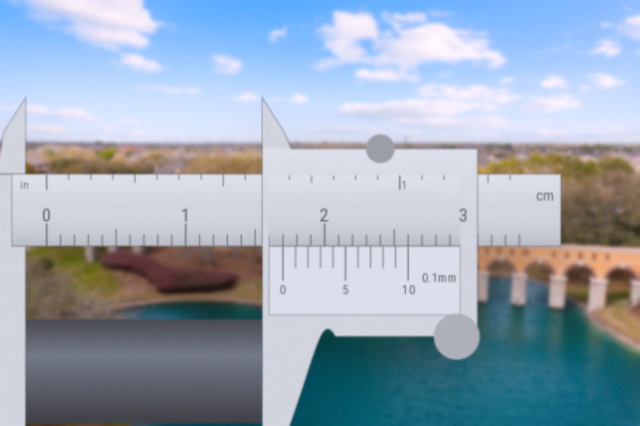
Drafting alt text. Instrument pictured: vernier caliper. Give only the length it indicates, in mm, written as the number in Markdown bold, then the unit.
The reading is **17.0** mm
